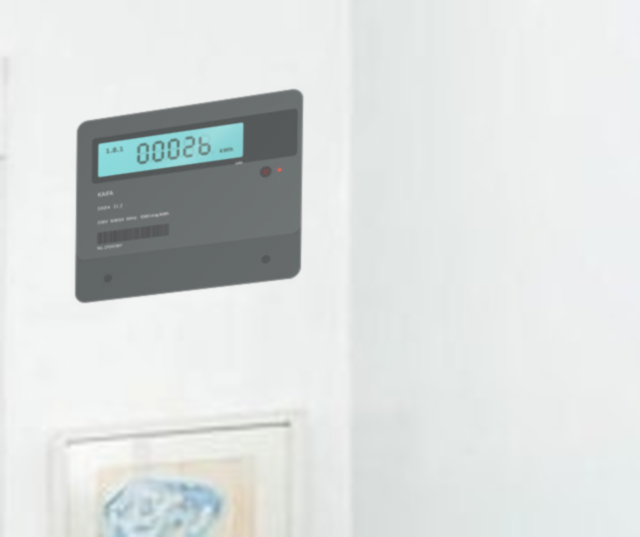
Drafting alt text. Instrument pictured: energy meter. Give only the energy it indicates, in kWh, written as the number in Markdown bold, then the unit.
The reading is **26** kWh
